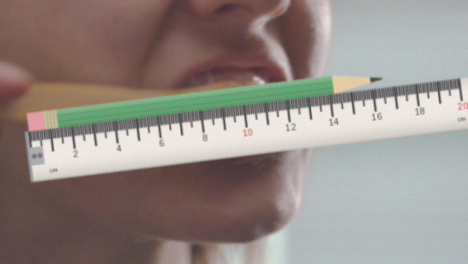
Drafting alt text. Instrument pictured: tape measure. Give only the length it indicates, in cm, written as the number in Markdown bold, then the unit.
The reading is **16.5** cm
